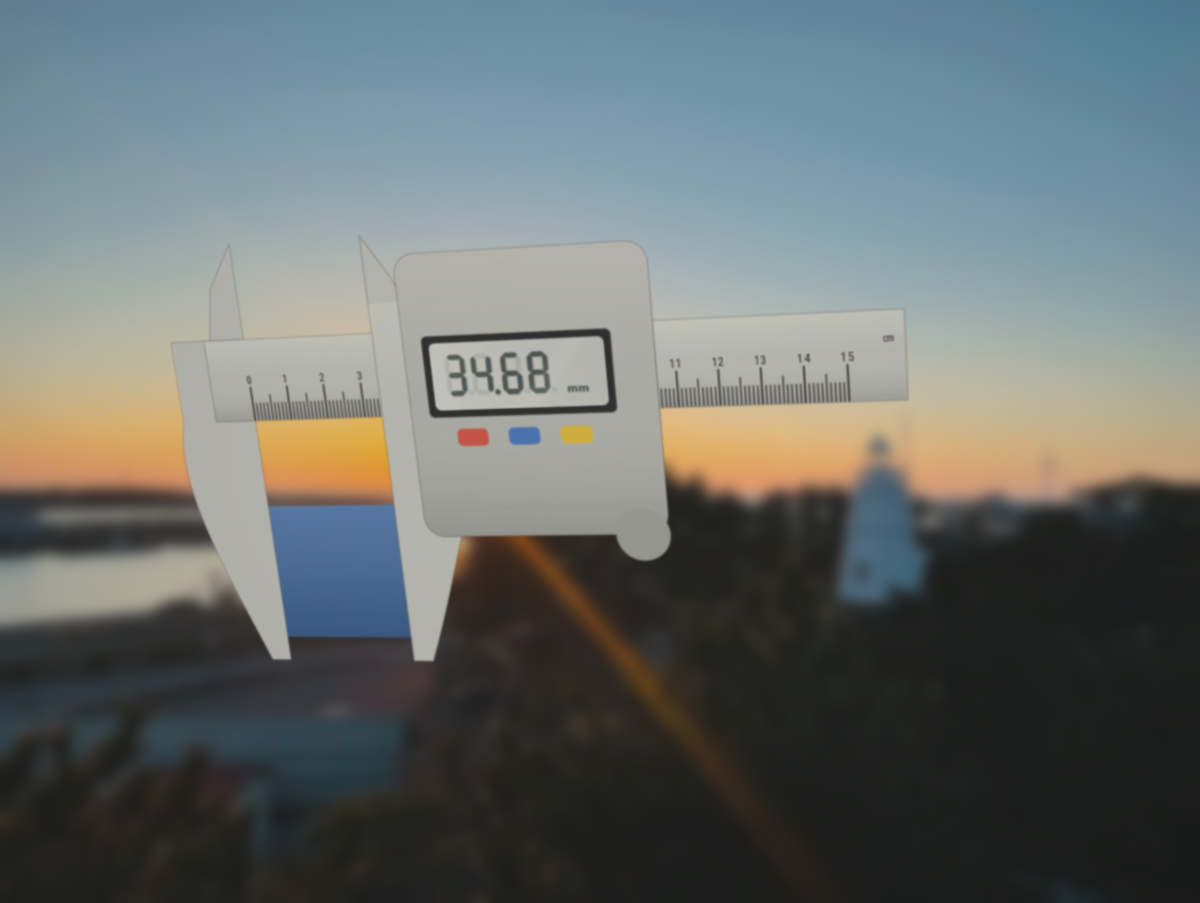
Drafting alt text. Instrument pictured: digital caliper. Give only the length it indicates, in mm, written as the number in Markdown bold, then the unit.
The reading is **34.68** mm
